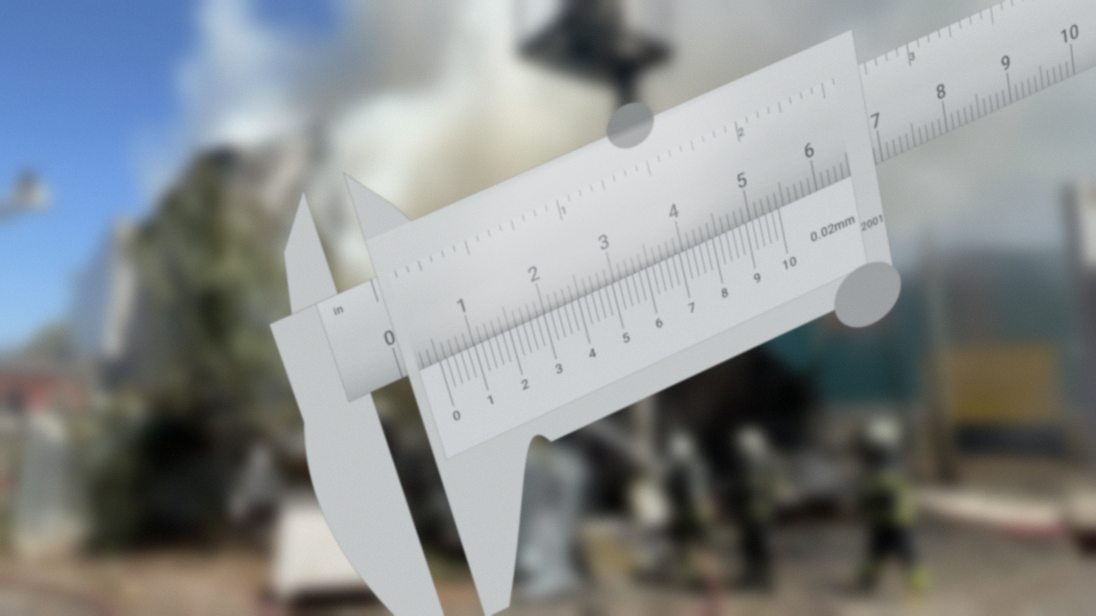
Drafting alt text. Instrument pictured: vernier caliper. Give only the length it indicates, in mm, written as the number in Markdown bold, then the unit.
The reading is **5.2** mm
